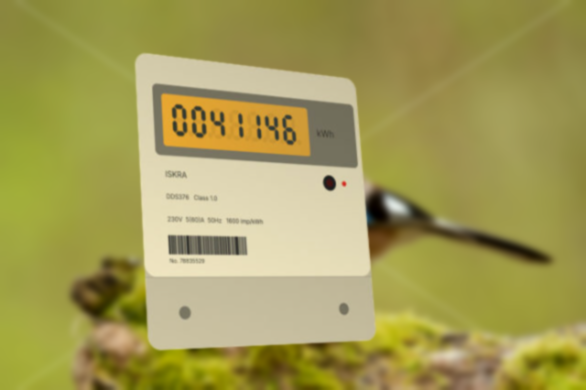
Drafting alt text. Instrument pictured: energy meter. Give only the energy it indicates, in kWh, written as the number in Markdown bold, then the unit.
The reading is **41146** kWh
